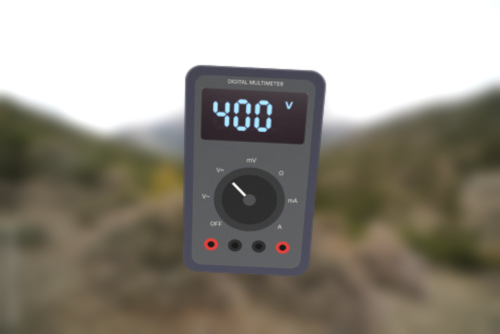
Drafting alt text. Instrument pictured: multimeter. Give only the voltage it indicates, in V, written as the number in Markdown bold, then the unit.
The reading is **400** V
